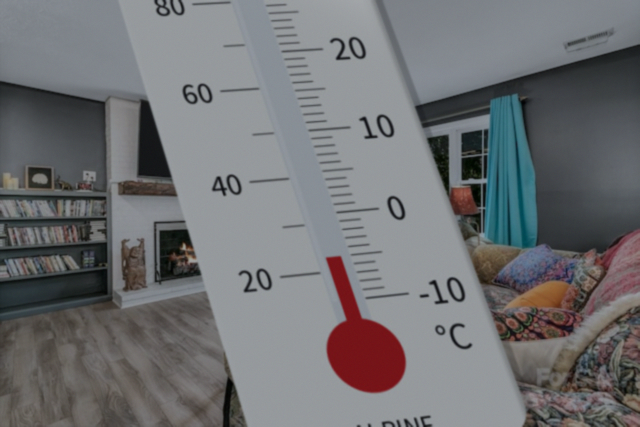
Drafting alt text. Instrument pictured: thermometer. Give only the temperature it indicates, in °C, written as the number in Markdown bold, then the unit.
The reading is **-5** °C
